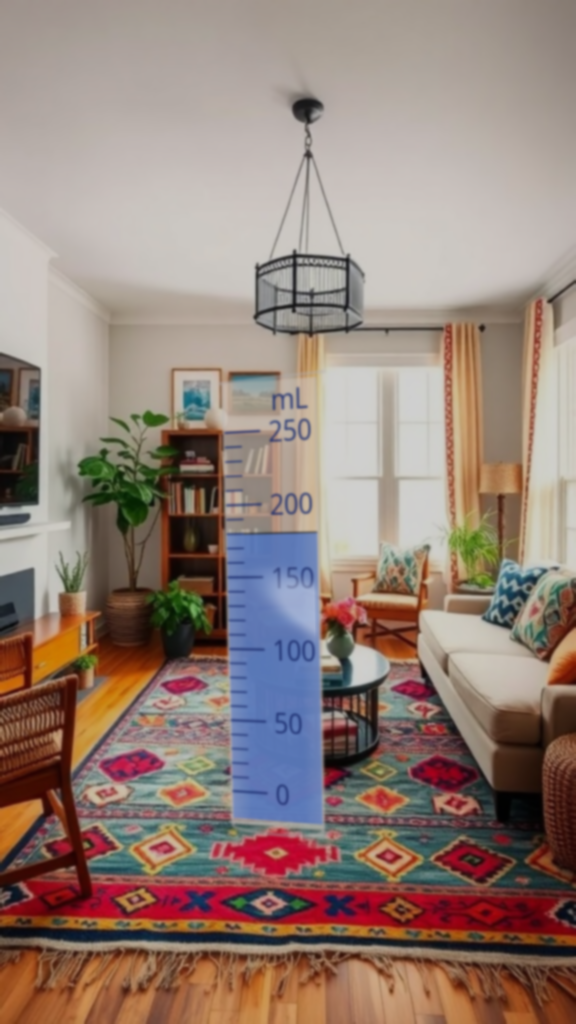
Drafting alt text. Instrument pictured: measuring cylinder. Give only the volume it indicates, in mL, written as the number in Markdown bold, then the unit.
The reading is **180** mL
